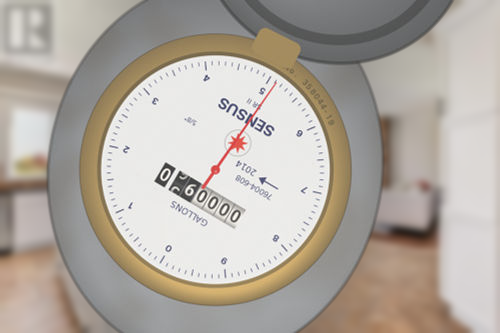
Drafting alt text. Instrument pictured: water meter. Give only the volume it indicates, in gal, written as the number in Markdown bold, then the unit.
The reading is **955.1** gal
